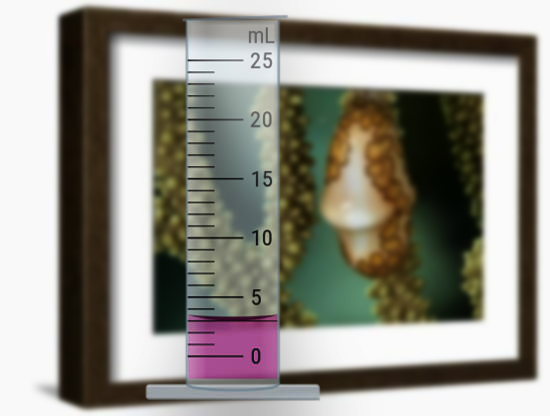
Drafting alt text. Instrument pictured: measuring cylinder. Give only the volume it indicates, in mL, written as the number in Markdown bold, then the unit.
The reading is **3** mL
